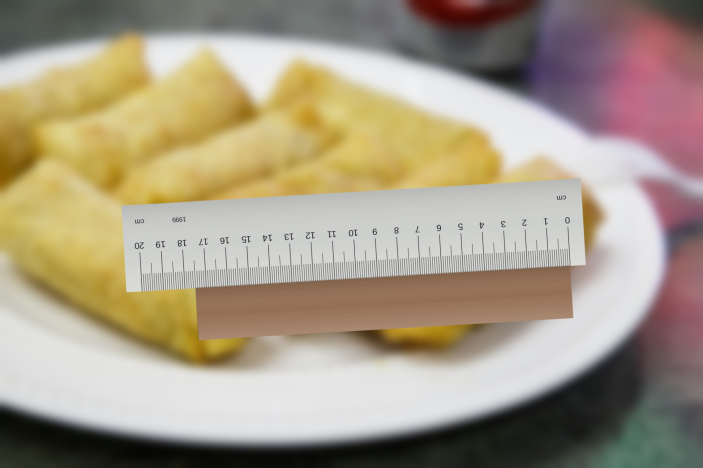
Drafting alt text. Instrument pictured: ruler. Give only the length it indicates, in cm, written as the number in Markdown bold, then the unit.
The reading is **17.5** cm
